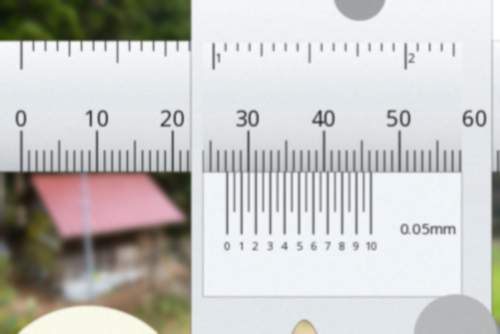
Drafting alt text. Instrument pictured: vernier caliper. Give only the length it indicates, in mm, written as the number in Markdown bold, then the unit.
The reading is **27.2** mm
